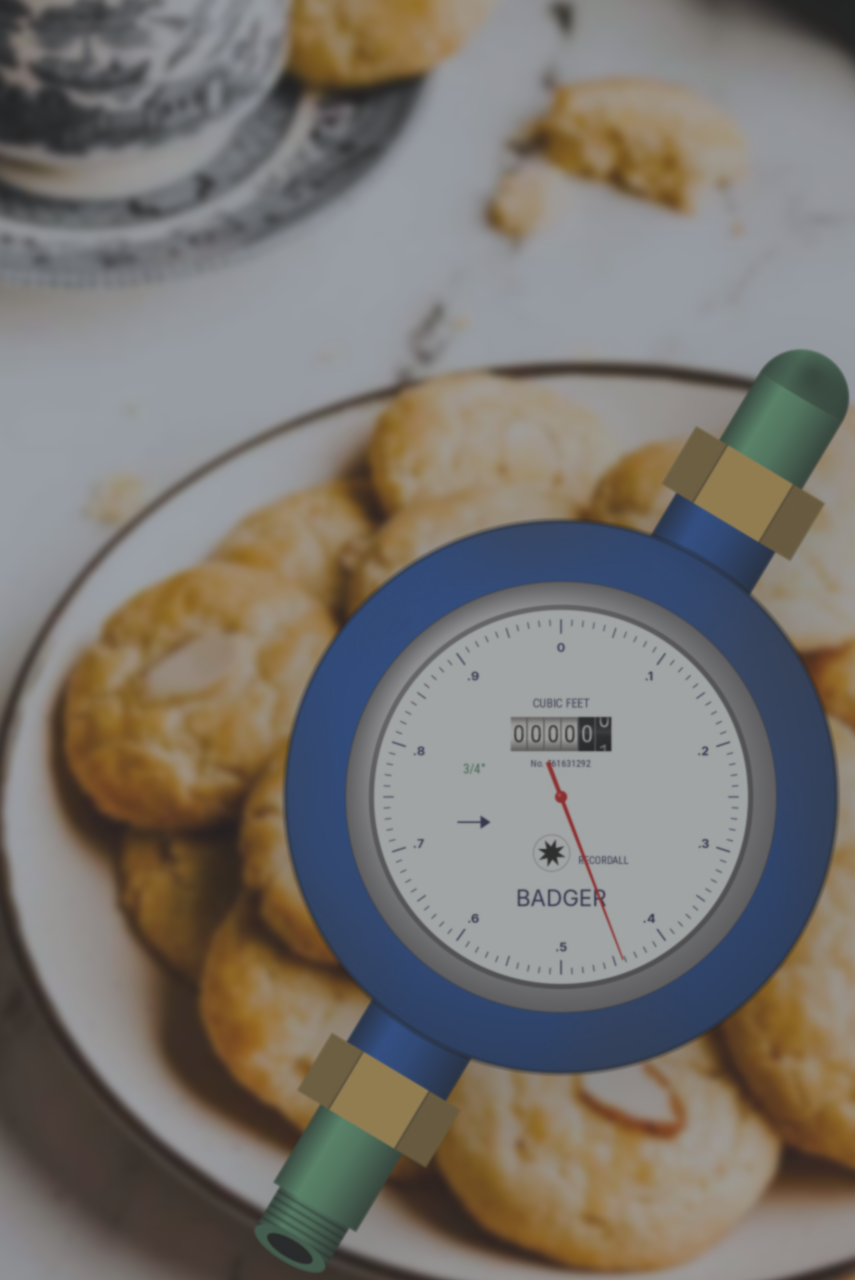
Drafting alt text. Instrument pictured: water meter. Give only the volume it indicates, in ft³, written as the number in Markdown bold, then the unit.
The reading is **0.44** ft³
